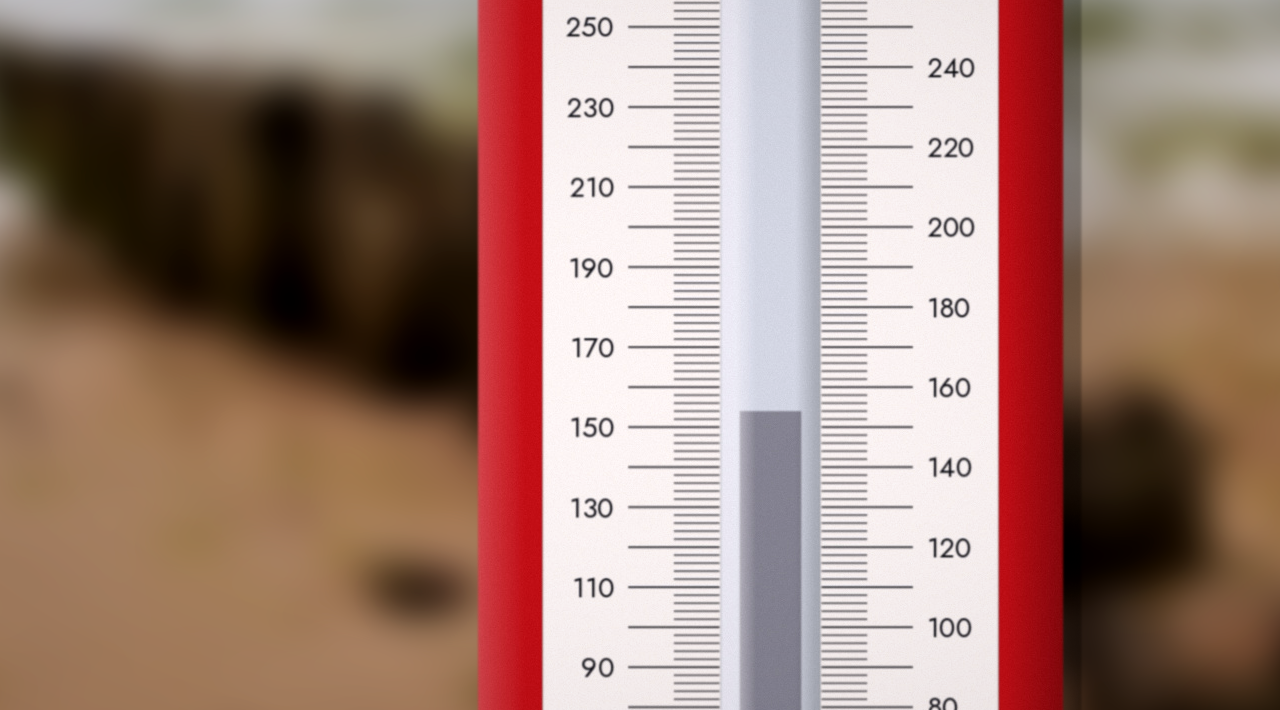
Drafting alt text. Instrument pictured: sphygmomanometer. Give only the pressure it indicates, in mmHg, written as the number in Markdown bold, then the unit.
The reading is **154** mmHg
